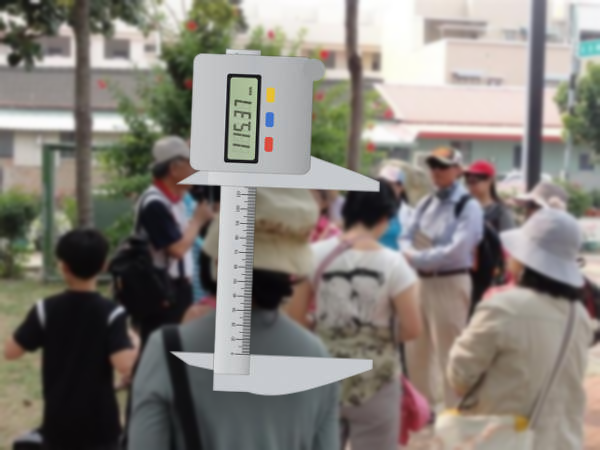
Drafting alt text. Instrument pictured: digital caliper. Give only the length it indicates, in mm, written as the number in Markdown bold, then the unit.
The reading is **115.37** mm
